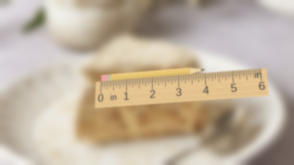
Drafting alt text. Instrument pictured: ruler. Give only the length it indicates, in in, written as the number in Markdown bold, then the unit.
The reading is **4** in
